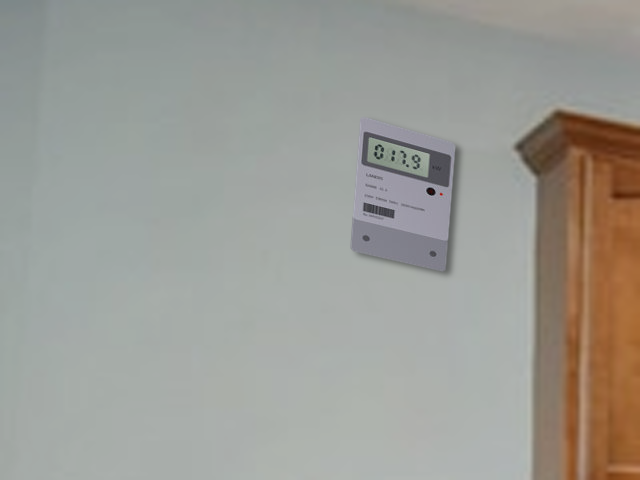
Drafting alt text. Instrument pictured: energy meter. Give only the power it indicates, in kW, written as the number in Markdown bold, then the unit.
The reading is **17.9** kW
